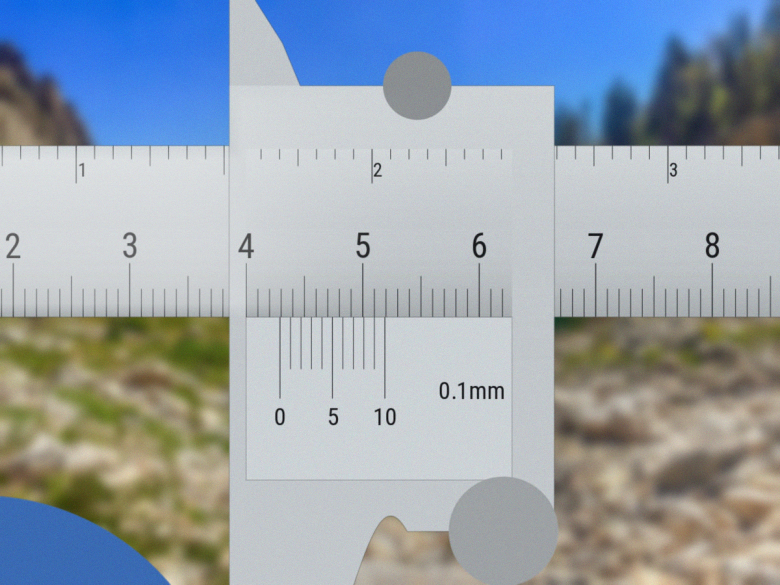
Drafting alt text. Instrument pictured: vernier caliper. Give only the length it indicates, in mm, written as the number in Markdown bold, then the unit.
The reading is **42.9** mm
